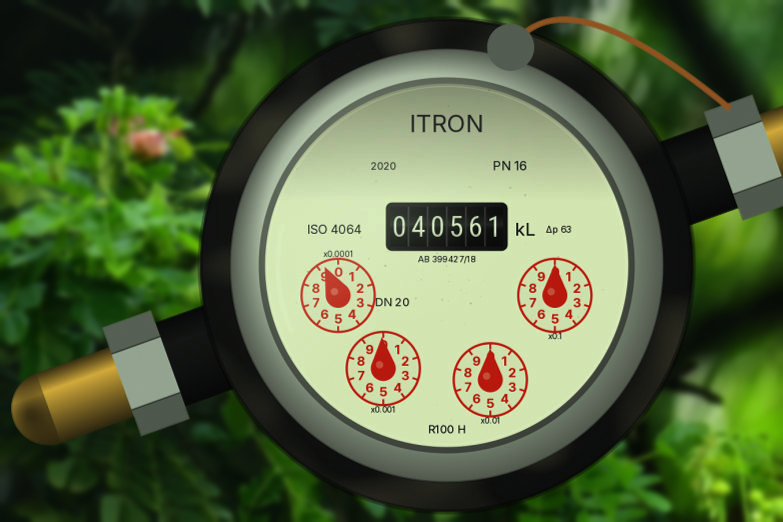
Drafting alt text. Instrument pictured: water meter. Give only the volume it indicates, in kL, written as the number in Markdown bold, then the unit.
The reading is **40560.9999** kL
